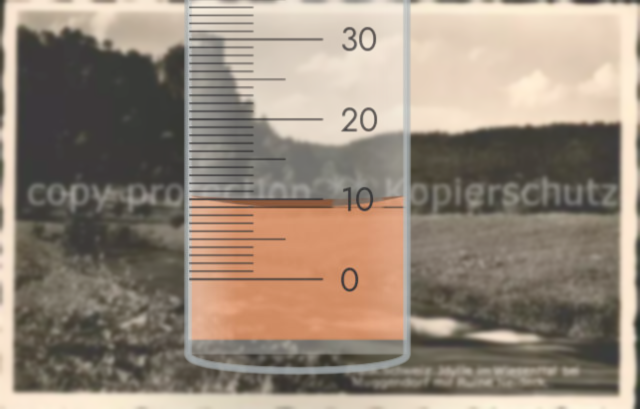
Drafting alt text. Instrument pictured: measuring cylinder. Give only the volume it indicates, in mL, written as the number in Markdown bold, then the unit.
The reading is **9** mL
